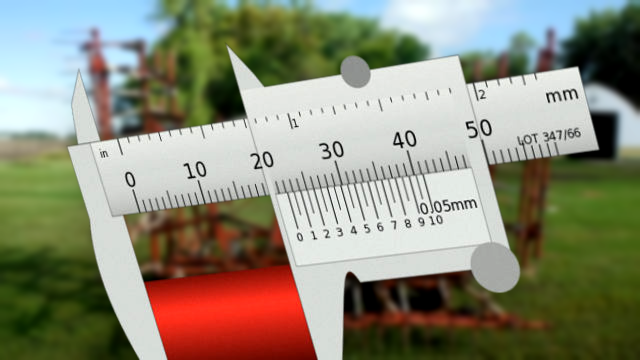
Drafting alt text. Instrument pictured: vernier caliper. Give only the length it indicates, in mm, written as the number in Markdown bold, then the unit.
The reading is **22.2** mm
